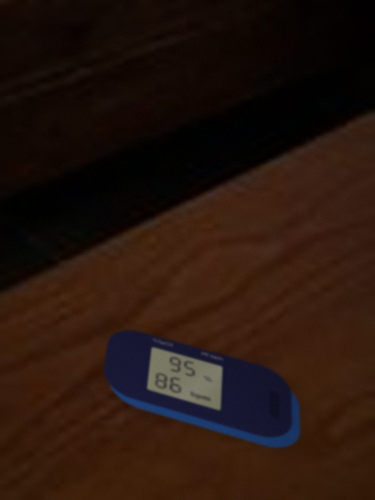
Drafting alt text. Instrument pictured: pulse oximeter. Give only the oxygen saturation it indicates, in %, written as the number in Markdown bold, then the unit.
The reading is **95** %
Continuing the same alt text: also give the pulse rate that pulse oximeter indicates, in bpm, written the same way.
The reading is **86** bpm
